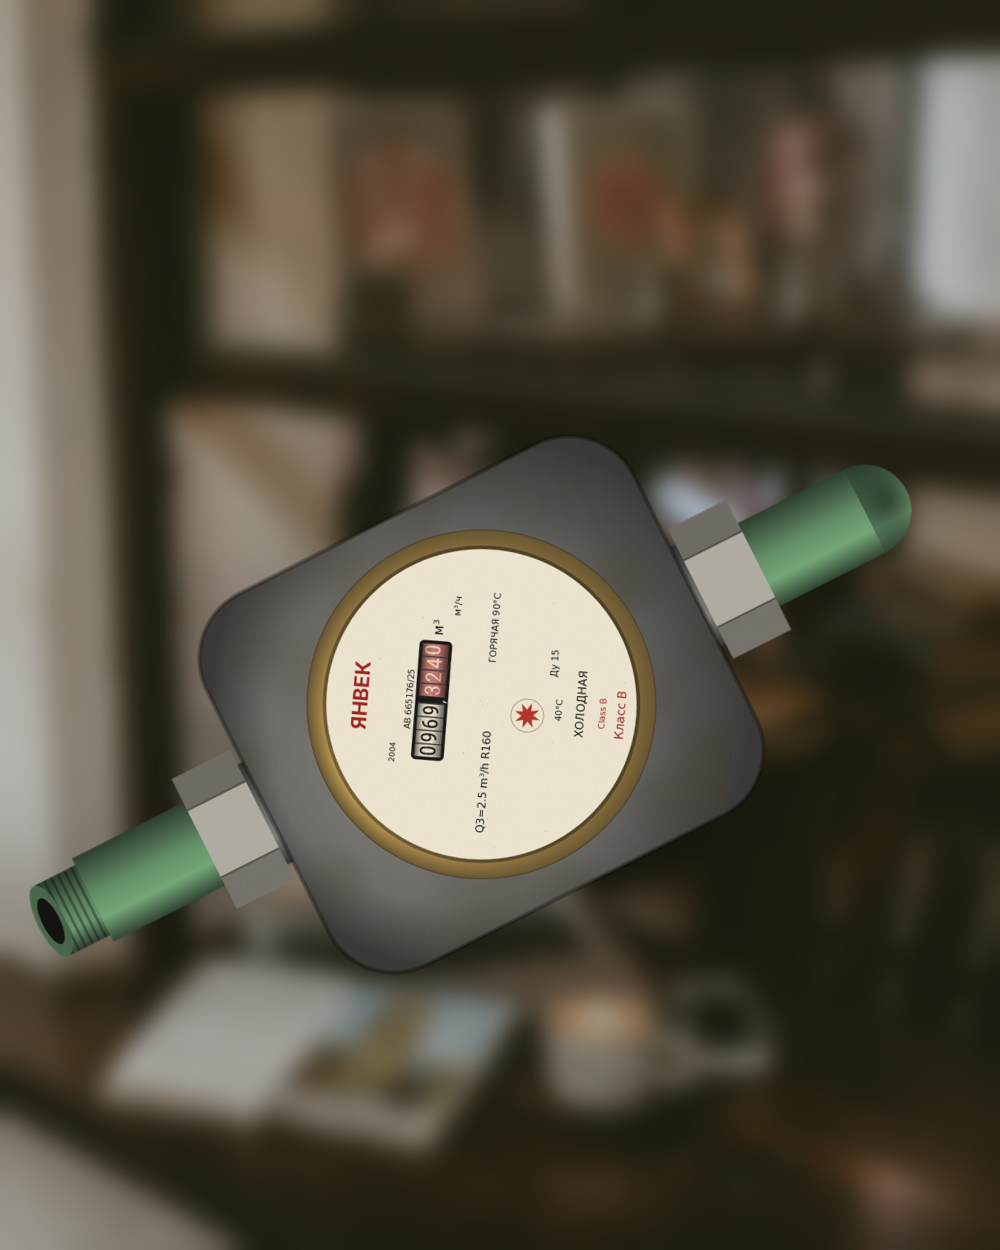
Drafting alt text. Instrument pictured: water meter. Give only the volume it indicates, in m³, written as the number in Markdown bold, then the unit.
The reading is **969.3240** m³
